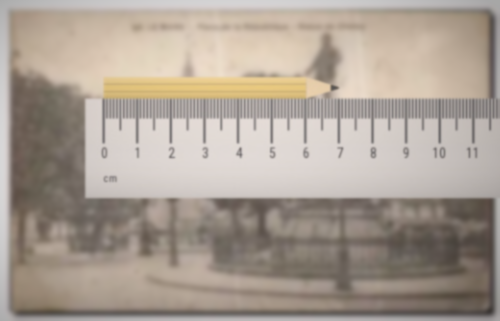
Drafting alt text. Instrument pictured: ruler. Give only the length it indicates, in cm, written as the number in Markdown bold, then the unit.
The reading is **7** cm
